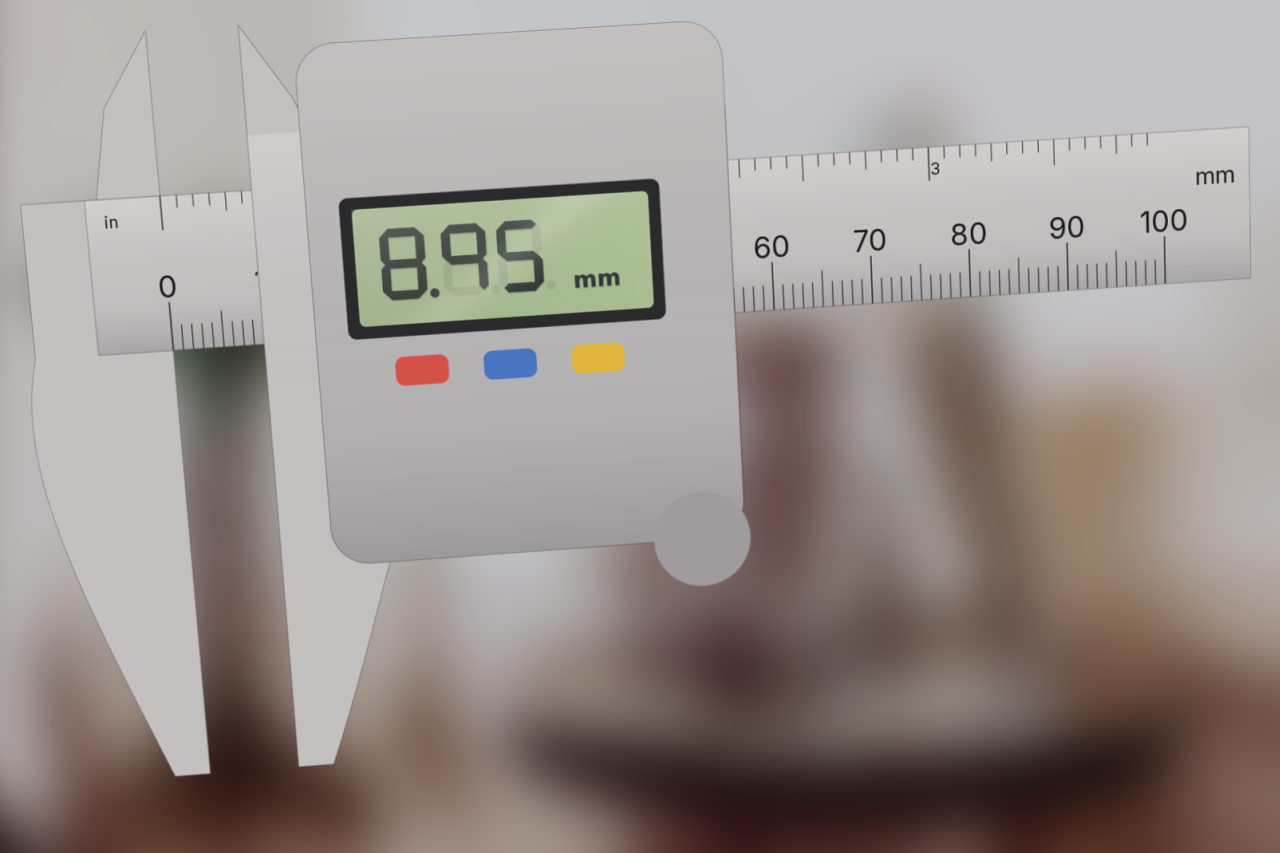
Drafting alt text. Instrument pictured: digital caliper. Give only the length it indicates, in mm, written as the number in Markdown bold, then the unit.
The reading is **8.95** mm
